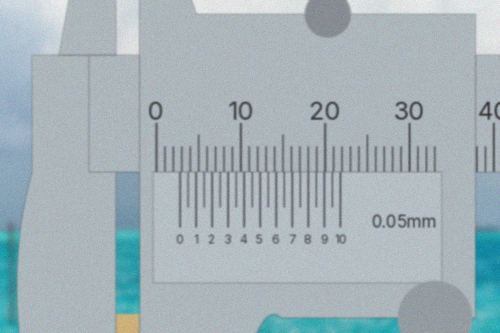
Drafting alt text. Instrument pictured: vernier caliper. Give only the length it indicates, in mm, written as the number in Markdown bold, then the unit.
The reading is **2.8** mm
